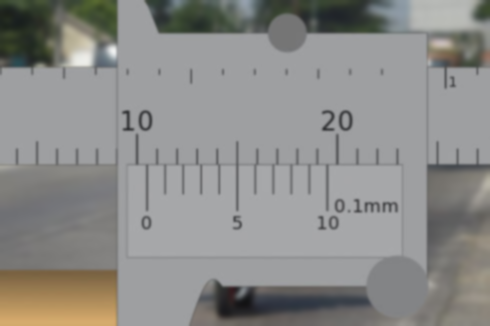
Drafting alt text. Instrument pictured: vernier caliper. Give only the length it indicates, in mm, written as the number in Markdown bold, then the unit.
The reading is **10.5** mm
